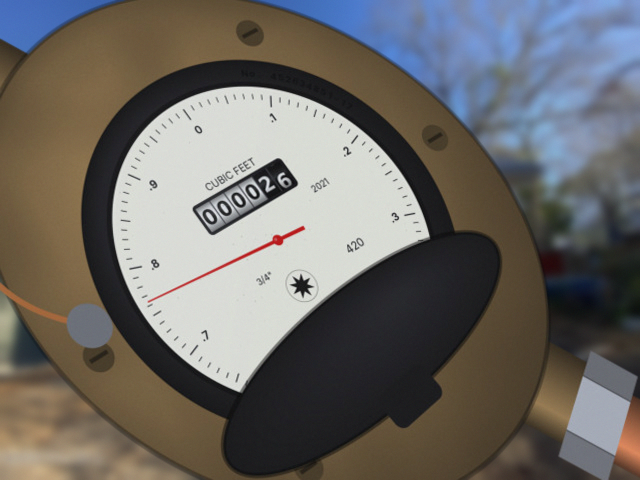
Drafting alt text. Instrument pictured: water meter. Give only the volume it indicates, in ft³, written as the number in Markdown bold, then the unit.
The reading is **25.76** ft³
